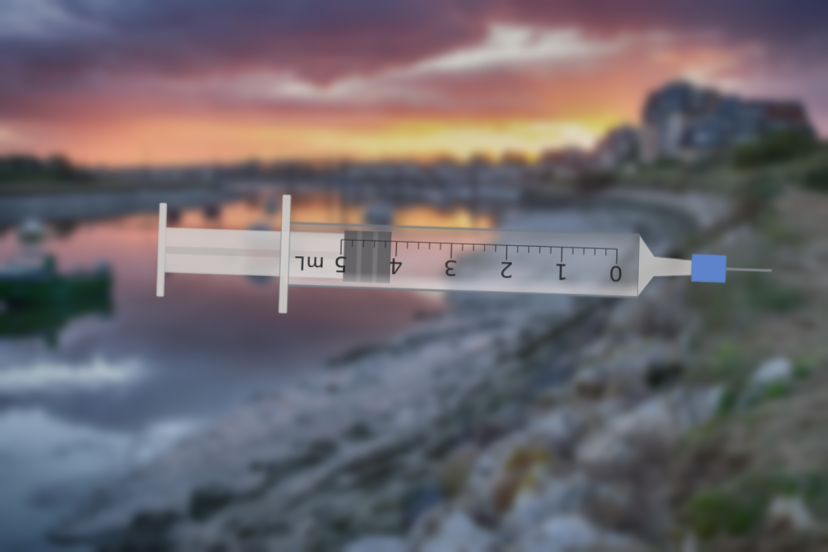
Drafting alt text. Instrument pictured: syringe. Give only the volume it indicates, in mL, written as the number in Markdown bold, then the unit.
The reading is **4.1** mL
